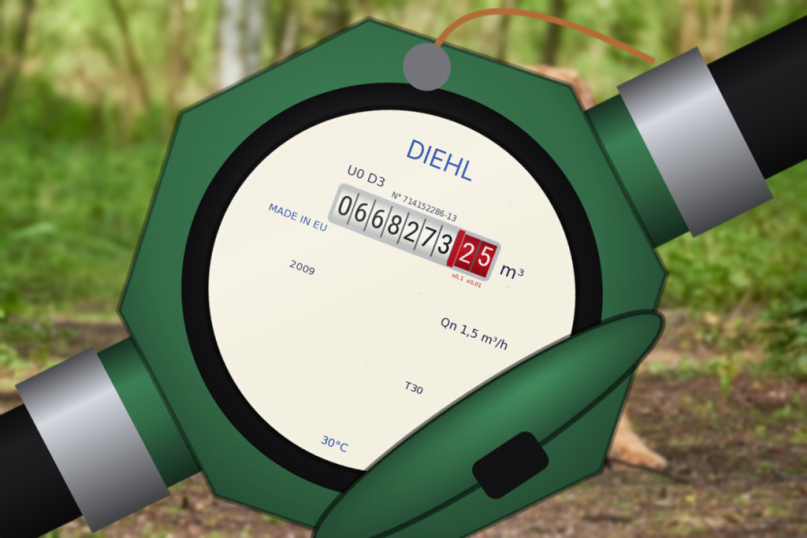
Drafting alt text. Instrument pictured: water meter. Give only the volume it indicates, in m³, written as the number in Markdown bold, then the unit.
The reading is **668273.25** m³
